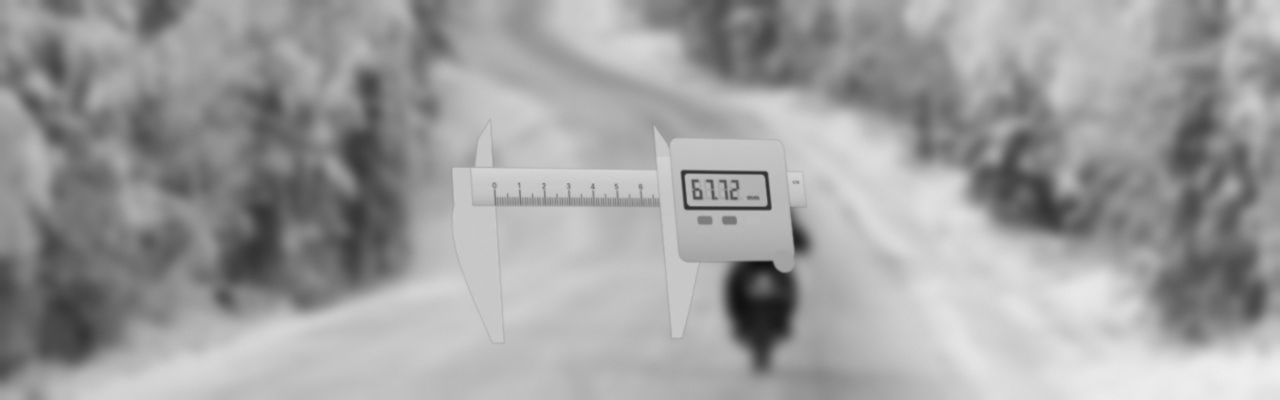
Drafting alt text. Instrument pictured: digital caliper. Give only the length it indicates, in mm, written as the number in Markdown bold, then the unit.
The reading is **67.72** mm
